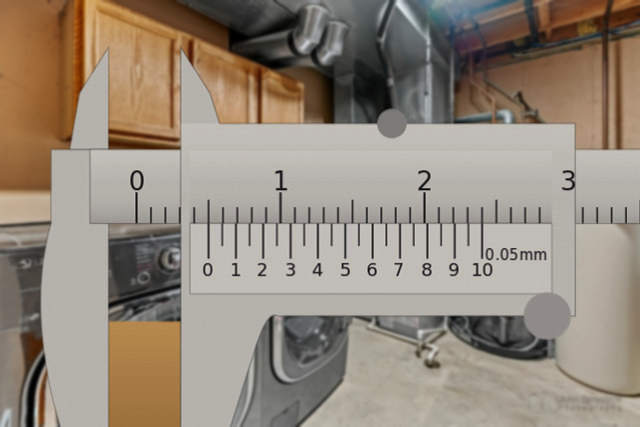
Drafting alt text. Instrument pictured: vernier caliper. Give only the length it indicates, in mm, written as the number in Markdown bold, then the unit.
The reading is **5.0** mm
